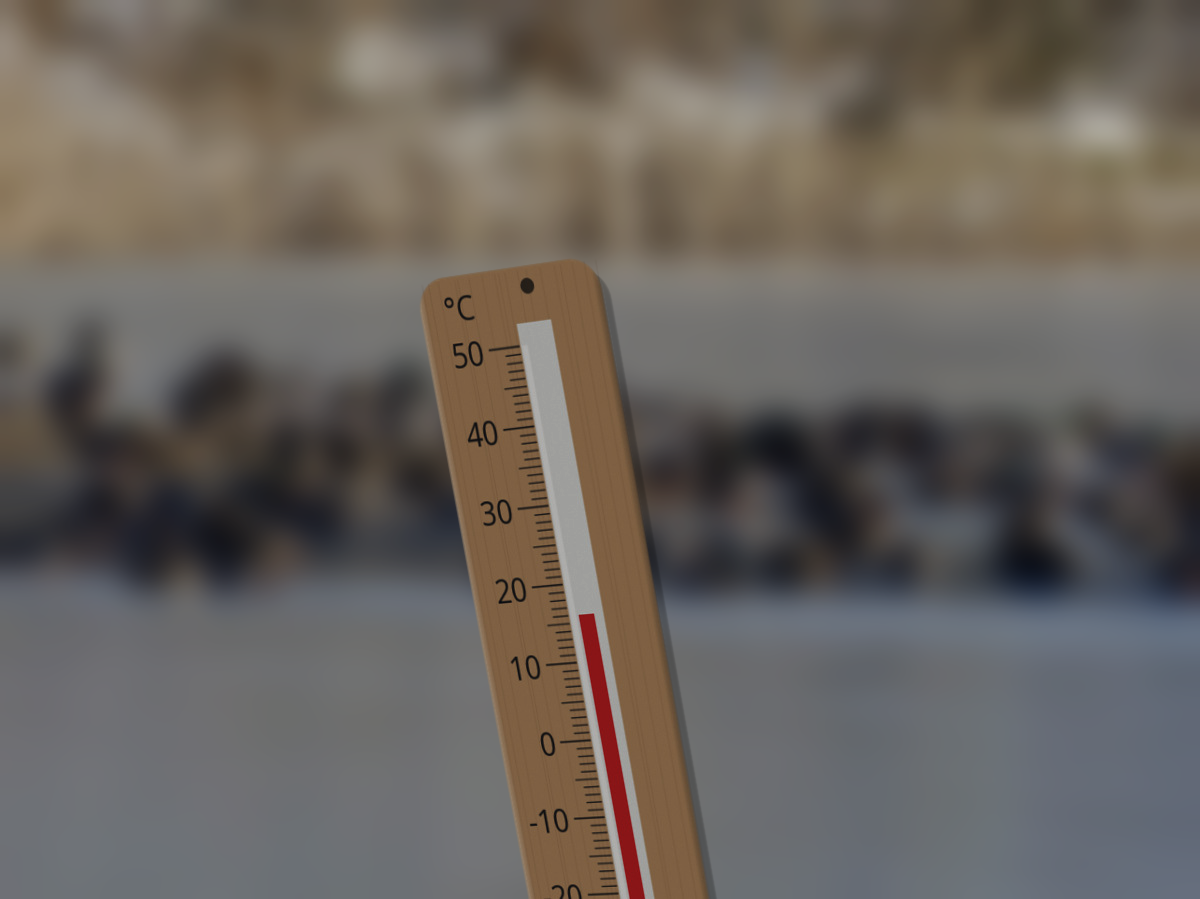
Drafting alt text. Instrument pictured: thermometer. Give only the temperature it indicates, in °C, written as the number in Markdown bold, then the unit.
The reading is **16** °C
